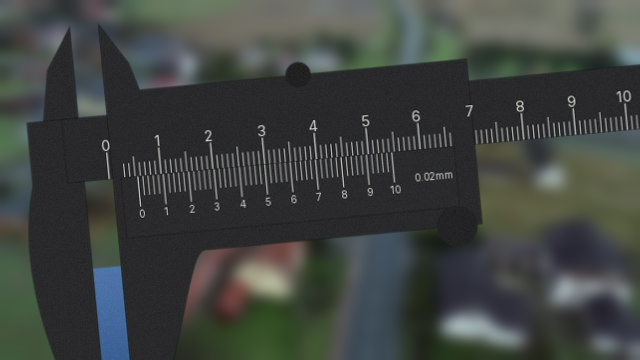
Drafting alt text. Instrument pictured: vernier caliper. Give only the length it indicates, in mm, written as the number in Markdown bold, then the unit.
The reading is **5.5** mm
